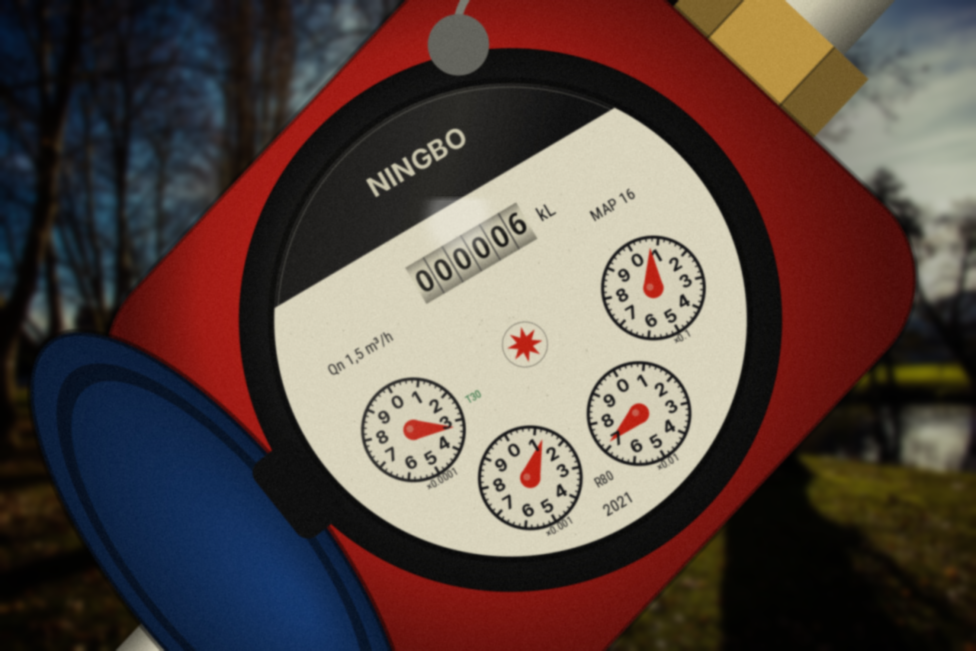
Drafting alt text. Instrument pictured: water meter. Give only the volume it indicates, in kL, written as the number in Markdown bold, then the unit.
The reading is **6.0713** kL
